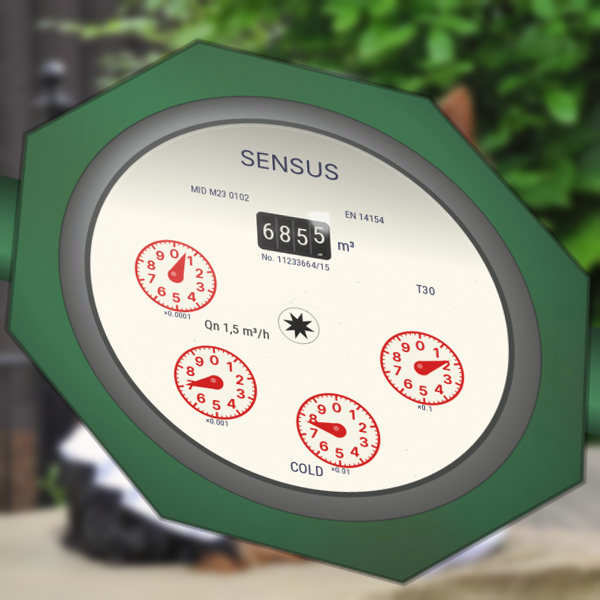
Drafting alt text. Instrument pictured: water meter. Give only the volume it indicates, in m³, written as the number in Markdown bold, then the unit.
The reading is **6855.1770** m³
